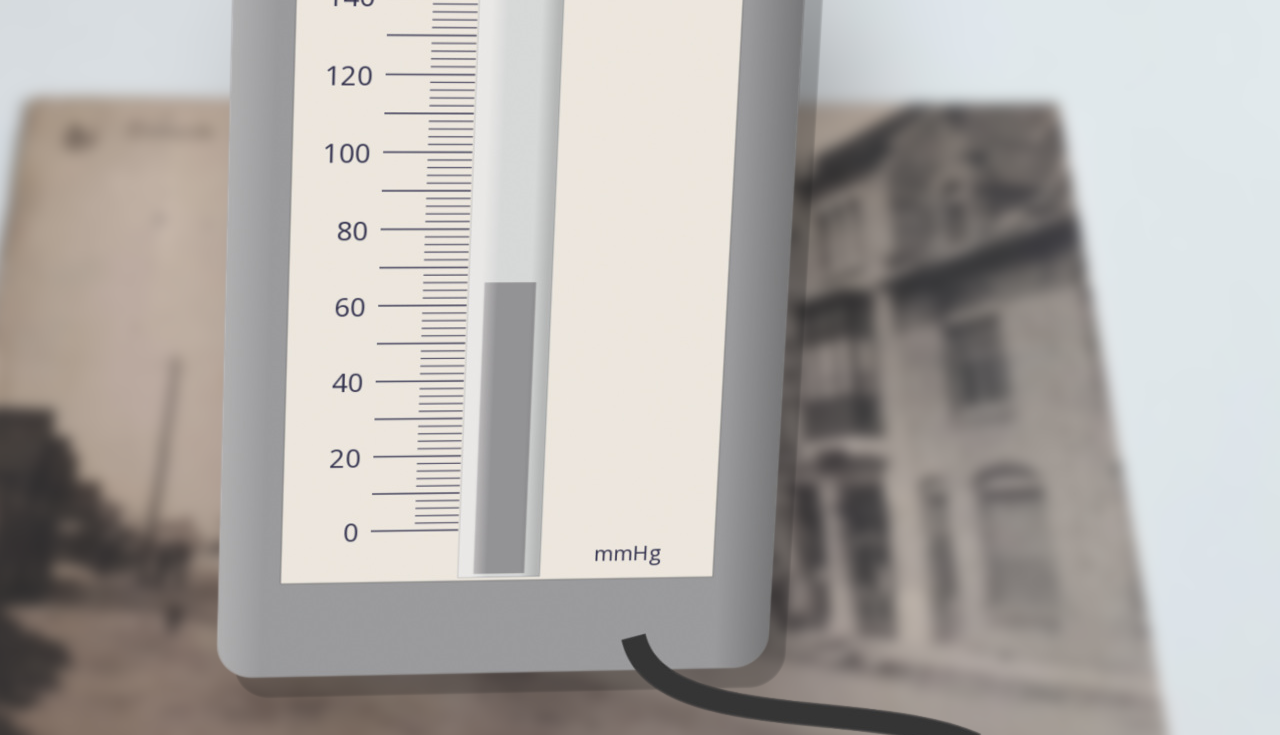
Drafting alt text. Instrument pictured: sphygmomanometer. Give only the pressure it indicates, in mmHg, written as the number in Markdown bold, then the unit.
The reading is **66** mmHg
